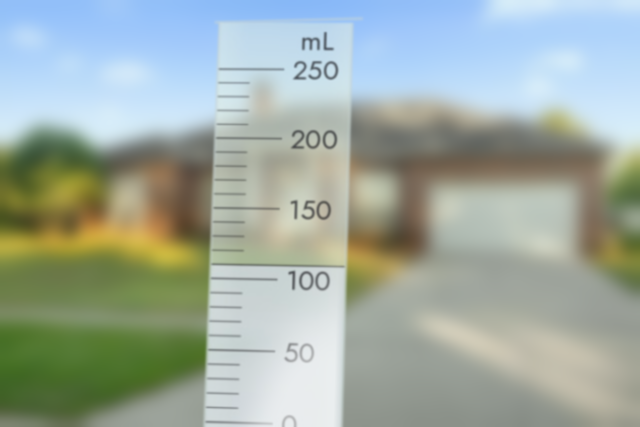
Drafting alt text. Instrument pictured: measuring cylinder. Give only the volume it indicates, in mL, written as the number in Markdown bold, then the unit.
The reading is **110** mL
